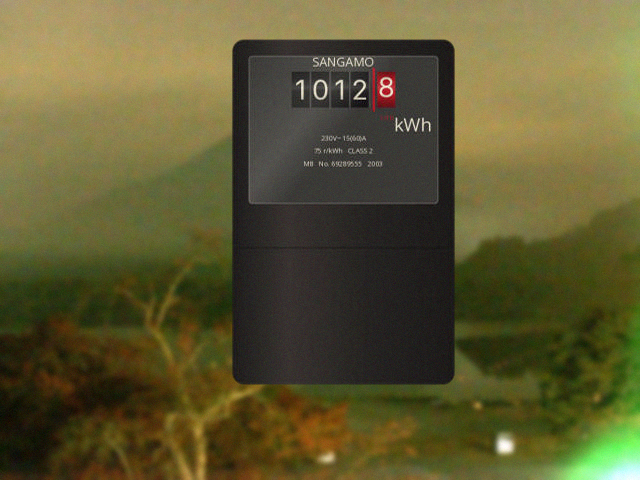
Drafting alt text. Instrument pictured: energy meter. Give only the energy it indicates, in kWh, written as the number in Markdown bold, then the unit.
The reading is **1012.8** kWh
